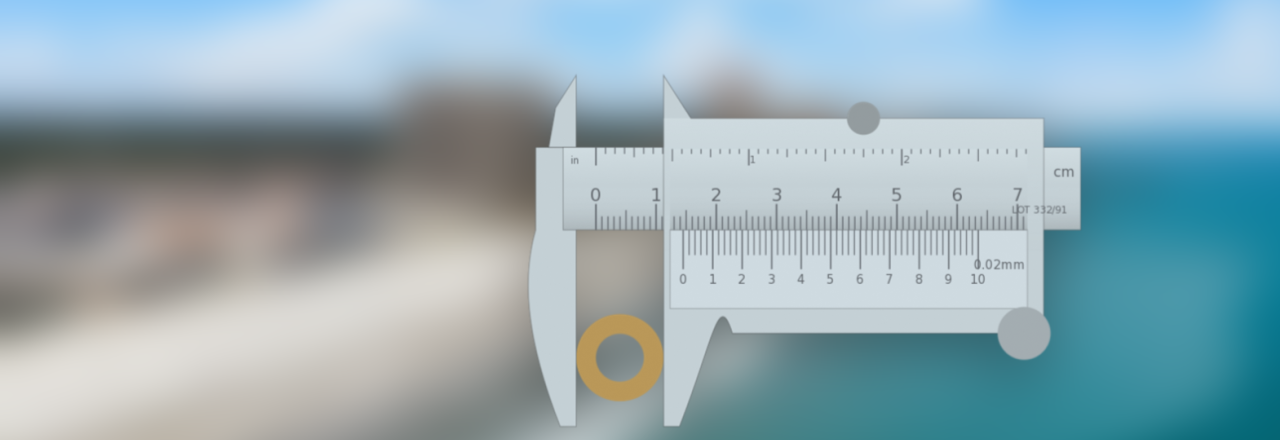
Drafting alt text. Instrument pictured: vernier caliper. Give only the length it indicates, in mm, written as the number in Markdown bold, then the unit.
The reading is **14.5** mm
